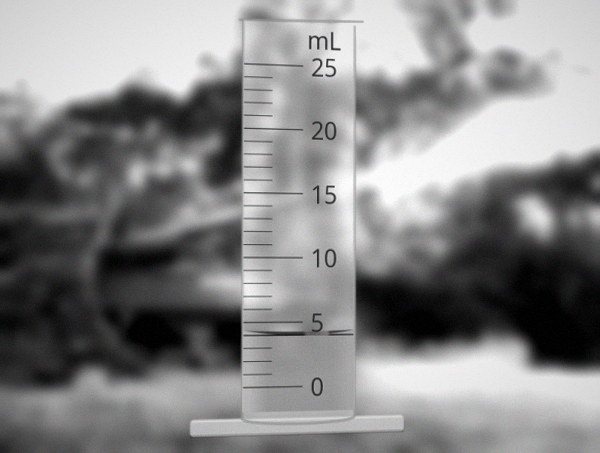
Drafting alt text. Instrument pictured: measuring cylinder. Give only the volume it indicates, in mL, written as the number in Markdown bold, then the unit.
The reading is **4** mL
